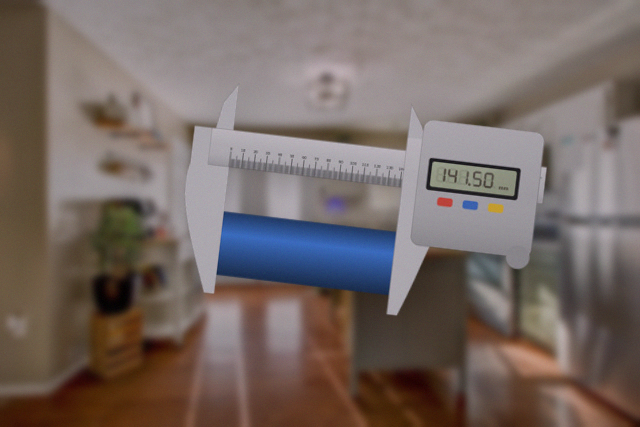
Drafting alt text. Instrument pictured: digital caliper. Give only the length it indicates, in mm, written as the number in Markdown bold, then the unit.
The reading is **141.50** mm
